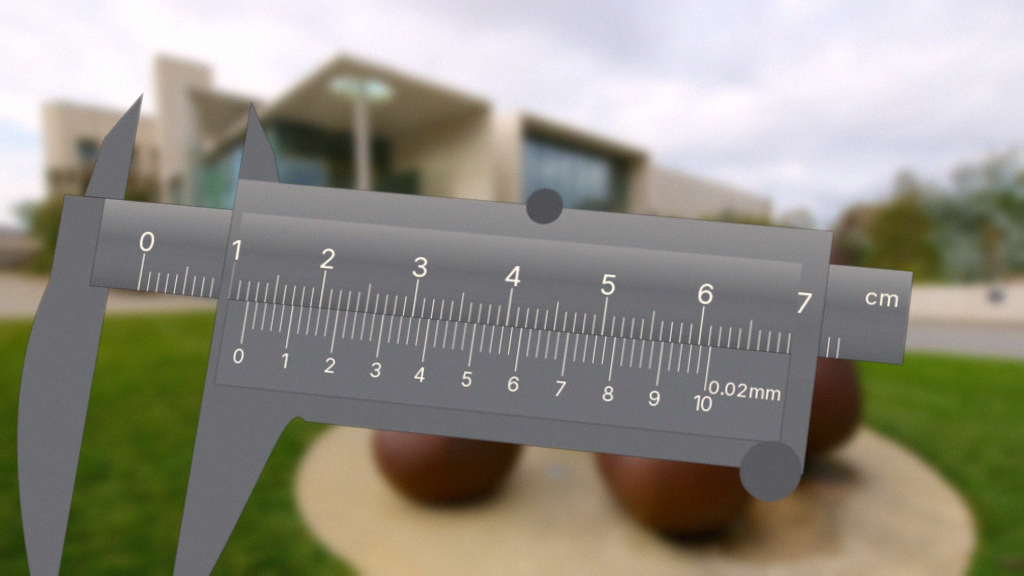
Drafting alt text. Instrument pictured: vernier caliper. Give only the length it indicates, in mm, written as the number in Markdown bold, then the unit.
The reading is **12.2** mm
